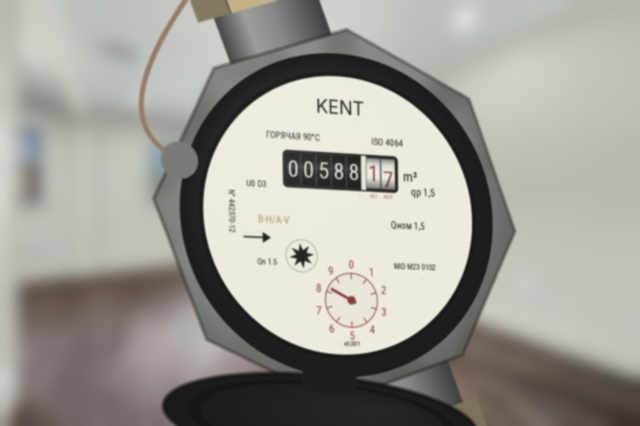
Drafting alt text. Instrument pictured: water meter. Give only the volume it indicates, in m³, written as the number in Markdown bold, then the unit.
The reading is **588.168** m³
